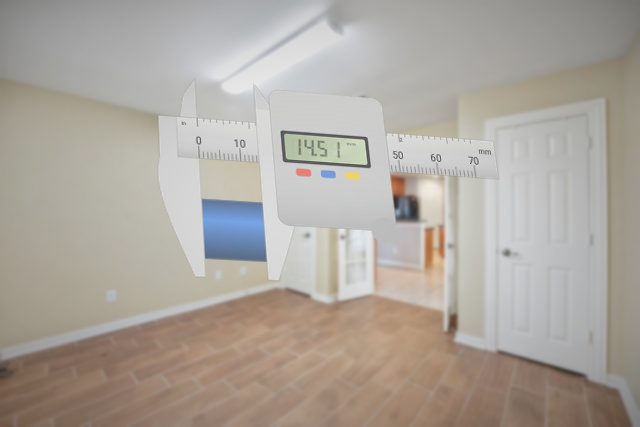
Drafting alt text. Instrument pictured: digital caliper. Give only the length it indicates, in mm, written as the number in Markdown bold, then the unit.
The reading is **14.51** mm
